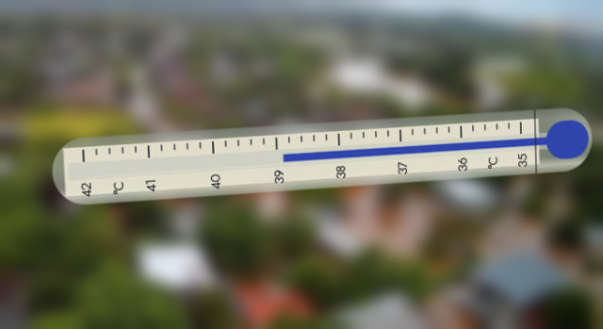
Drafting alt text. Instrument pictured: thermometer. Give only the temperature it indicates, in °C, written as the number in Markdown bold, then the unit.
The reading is **38.9** °C
